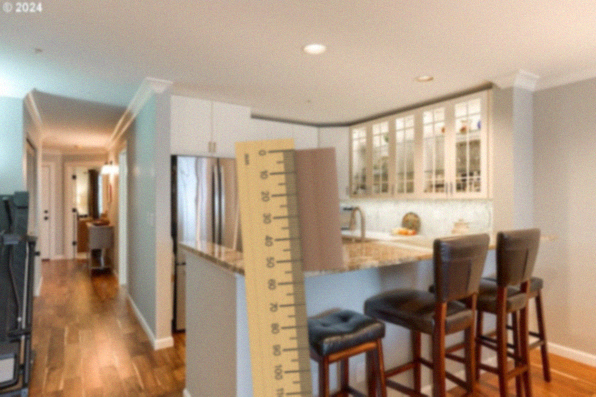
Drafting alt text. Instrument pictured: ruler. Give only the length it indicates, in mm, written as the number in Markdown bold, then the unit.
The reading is **55** mm
